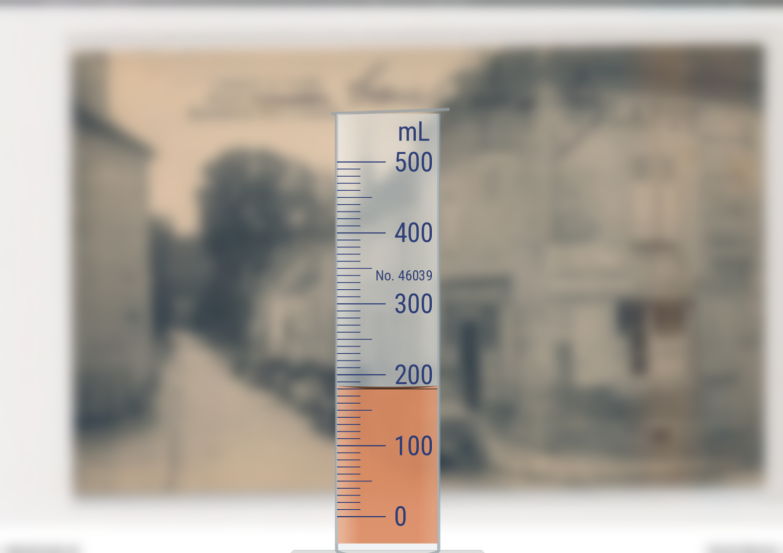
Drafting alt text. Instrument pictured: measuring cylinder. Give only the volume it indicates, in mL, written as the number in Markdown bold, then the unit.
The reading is **180** mL
